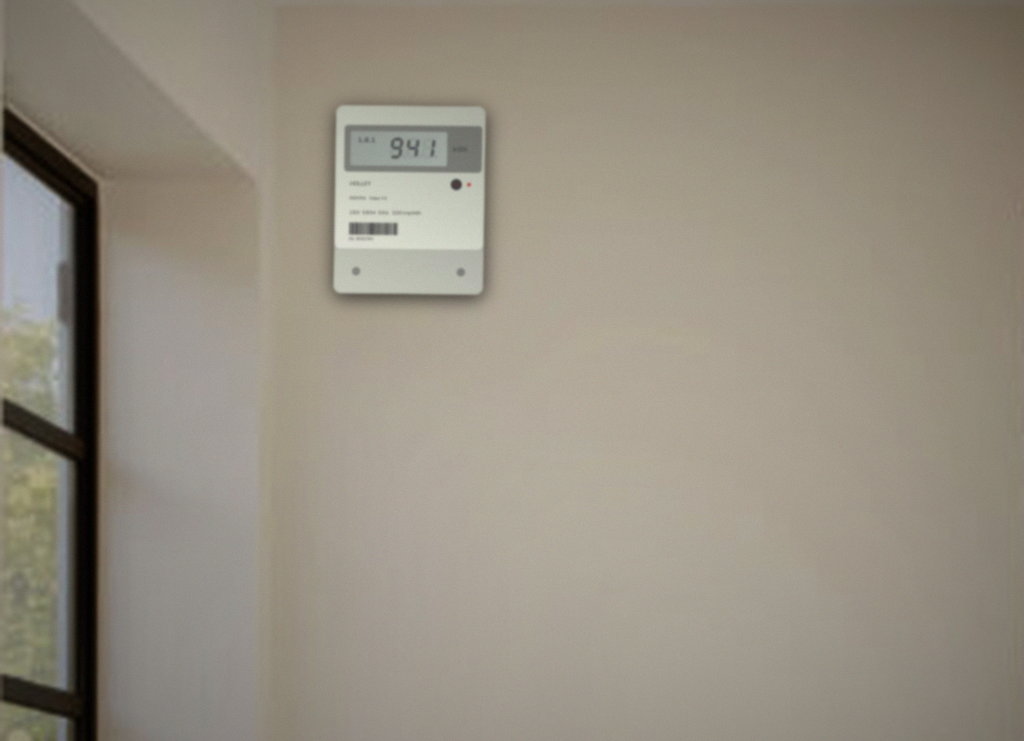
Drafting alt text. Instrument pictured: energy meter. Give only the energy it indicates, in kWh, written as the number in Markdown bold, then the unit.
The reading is **941** kWh
